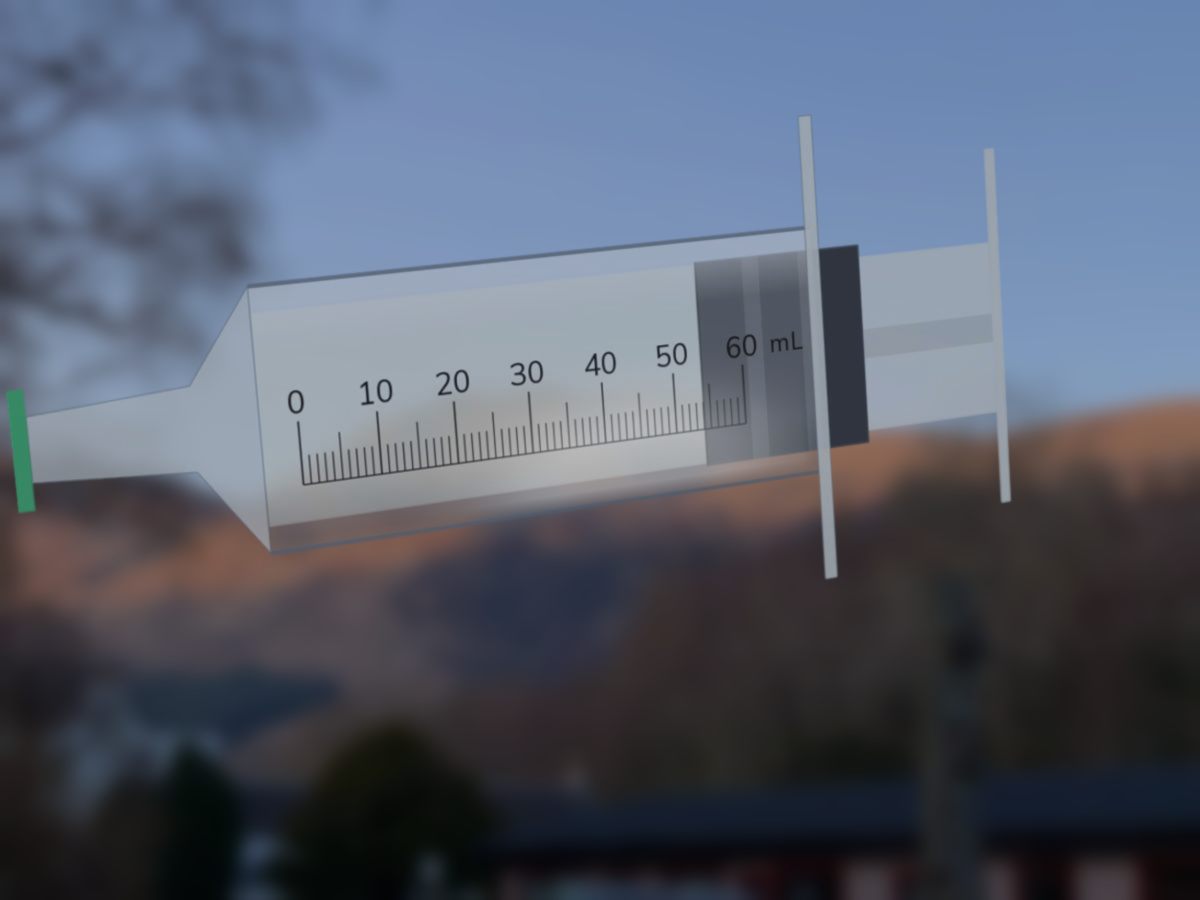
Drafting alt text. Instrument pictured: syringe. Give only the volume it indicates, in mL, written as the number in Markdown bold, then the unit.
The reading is **54** mL
